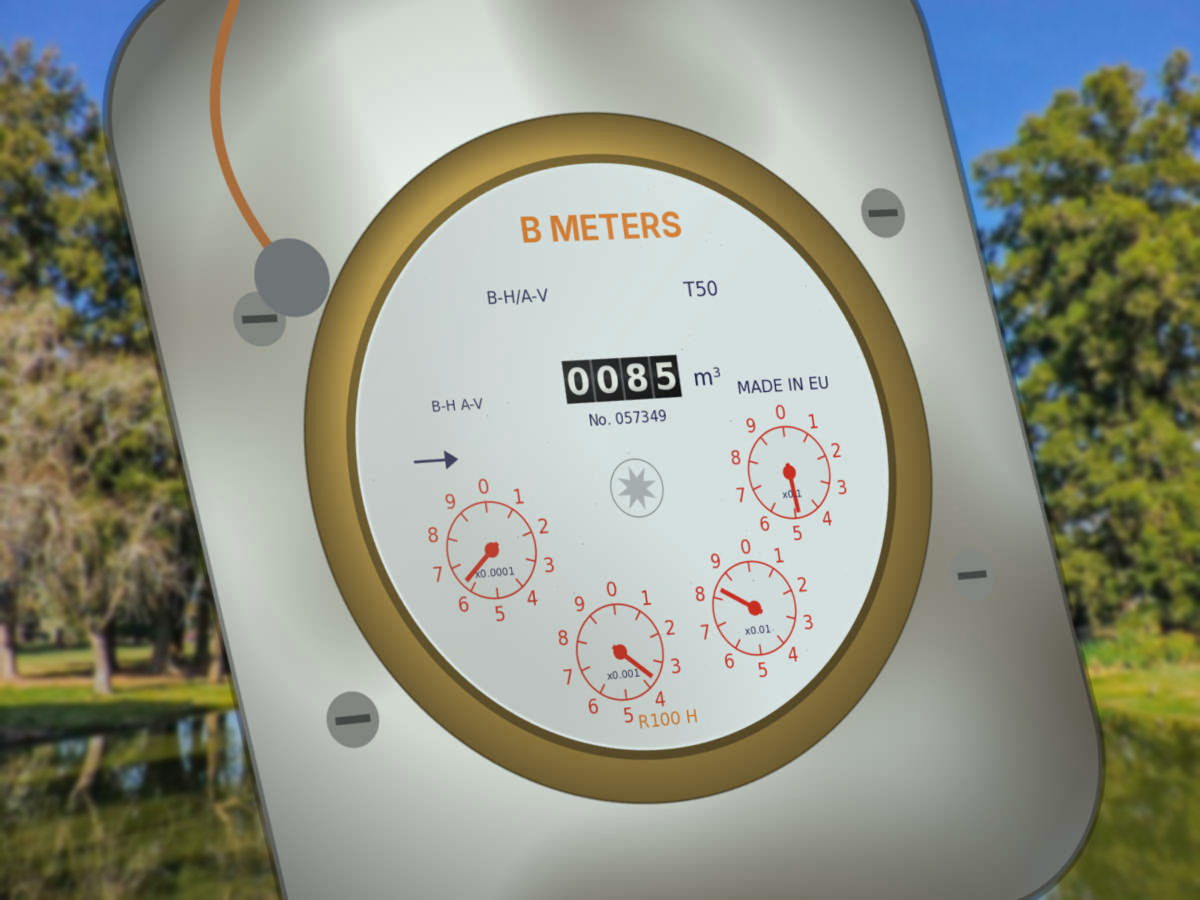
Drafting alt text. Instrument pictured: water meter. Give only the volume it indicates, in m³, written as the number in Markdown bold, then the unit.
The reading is **85.4836** m³
